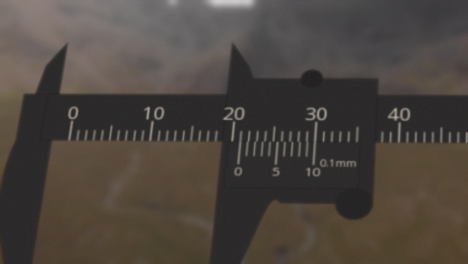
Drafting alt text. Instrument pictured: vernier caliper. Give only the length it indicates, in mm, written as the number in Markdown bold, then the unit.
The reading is **21.0** mm
